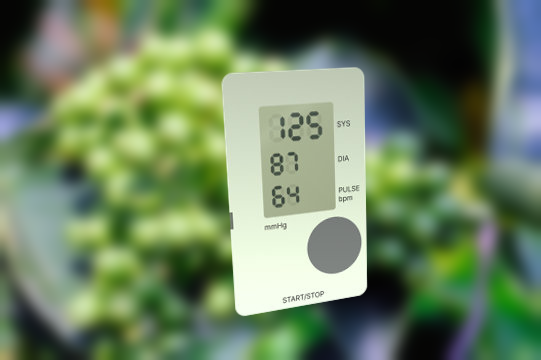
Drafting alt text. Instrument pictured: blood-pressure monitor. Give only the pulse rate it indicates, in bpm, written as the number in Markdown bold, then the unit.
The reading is **64** bpm
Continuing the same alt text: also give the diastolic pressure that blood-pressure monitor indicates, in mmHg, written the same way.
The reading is **87** mmHg
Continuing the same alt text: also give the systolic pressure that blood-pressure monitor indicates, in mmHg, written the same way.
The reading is **125** mmHg
